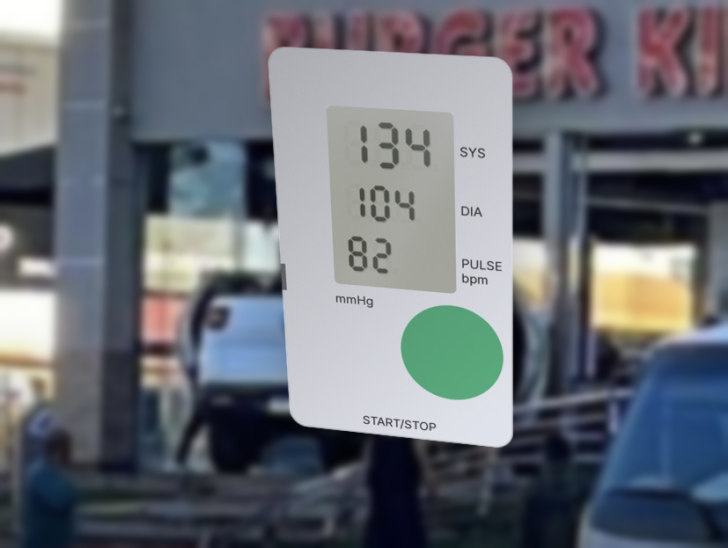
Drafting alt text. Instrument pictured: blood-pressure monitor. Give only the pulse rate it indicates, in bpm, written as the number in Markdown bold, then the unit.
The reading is **82** bpm
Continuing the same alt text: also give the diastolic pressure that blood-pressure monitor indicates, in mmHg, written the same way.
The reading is **104** mmHg
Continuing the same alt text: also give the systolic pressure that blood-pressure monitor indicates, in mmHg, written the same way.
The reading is **134** mmHg
